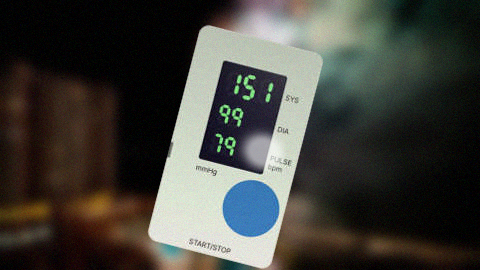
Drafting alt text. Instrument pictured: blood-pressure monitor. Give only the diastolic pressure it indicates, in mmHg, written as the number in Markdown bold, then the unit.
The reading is **99** mmHg
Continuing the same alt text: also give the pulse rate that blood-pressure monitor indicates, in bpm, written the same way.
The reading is **79** bpm
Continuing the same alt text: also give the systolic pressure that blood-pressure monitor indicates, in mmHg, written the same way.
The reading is **151** mmHg
